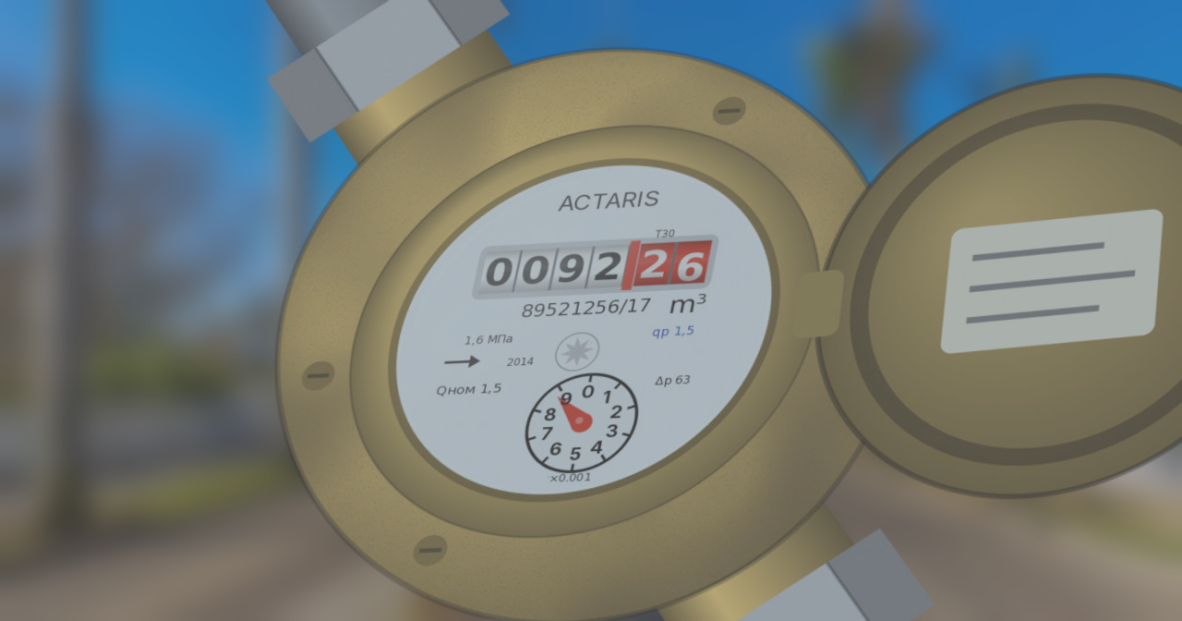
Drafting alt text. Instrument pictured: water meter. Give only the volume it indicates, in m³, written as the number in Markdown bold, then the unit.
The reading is **92.258** m³
